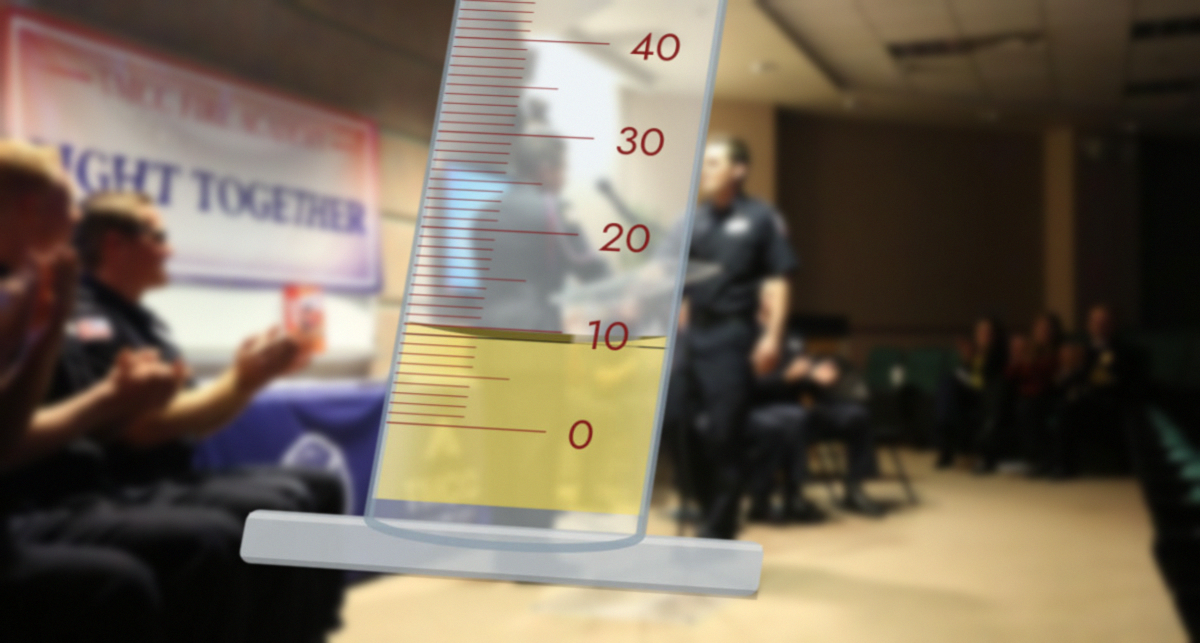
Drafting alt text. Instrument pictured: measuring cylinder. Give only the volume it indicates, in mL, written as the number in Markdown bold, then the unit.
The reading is **9** mL
